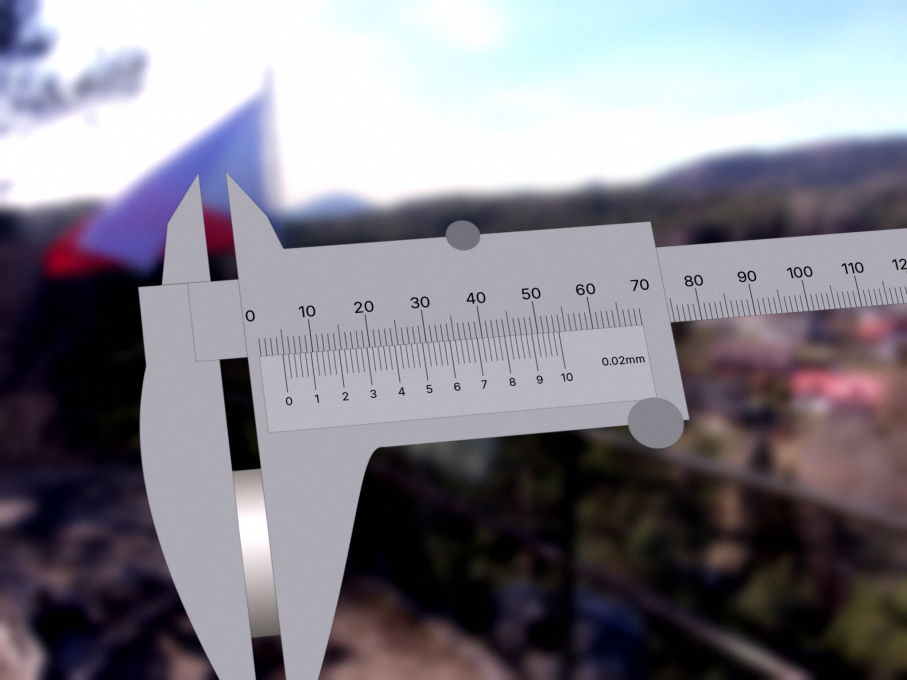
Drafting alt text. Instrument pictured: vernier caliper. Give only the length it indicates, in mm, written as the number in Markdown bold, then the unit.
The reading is **4.8** mm
